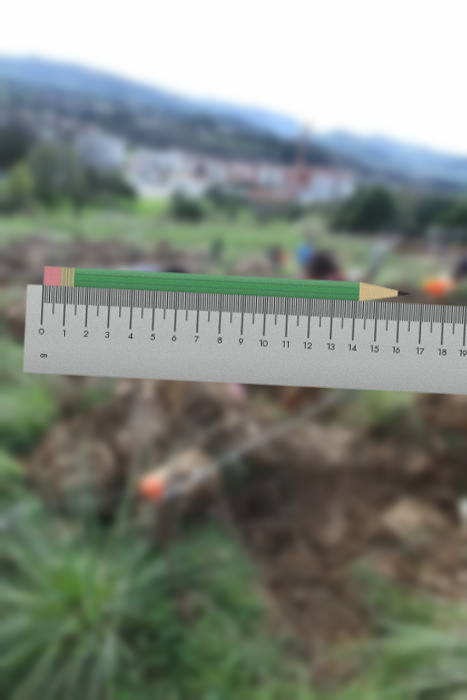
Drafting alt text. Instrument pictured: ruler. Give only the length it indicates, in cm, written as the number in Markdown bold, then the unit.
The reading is **16.5** cm
